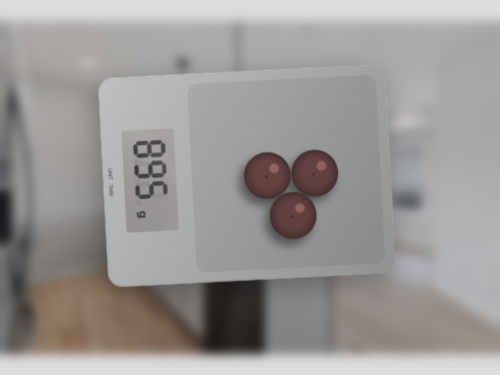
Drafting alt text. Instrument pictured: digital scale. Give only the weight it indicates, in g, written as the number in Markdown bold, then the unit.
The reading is **895** g
